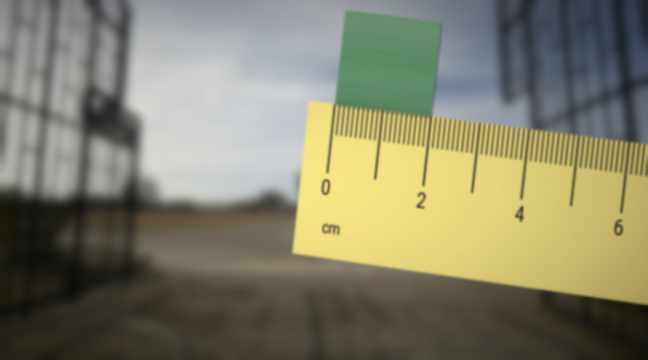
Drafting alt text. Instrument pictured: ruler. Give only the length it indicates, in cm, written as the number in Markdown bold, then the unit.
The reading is **2** cm
